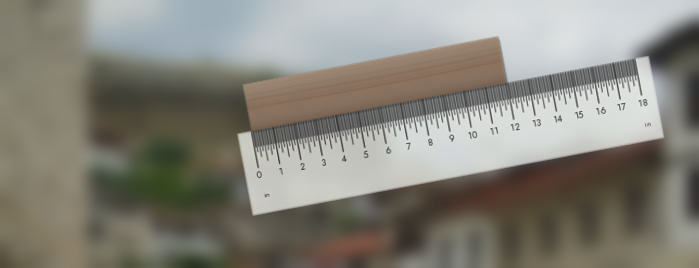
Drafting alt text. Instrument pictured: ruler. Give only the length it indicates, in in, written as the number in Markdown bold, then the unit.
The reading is **12** in
